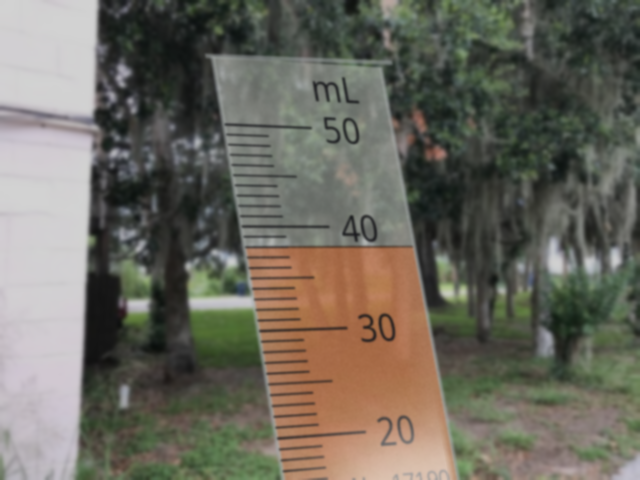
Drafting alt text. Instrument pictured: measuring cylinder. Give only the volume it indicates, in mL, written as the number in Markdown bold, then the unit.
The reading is **38** mL
